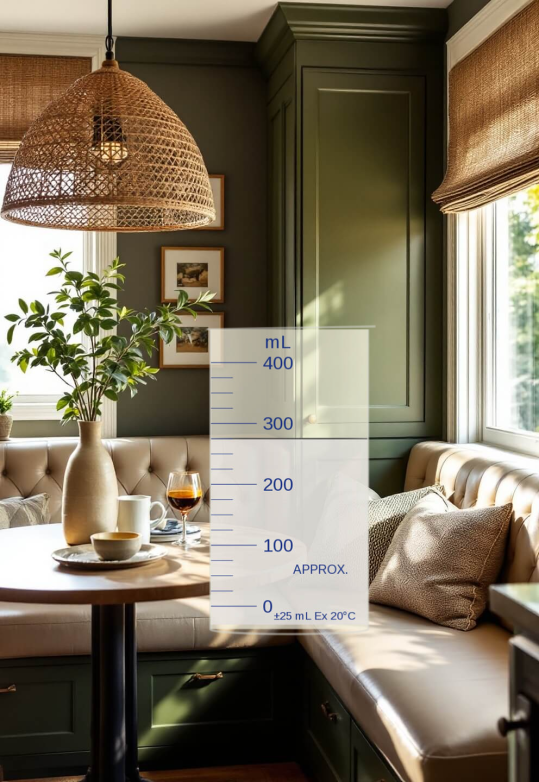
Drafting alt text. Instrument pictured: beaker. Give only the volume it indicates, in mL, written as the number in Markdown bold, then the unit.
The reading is **275** mL
